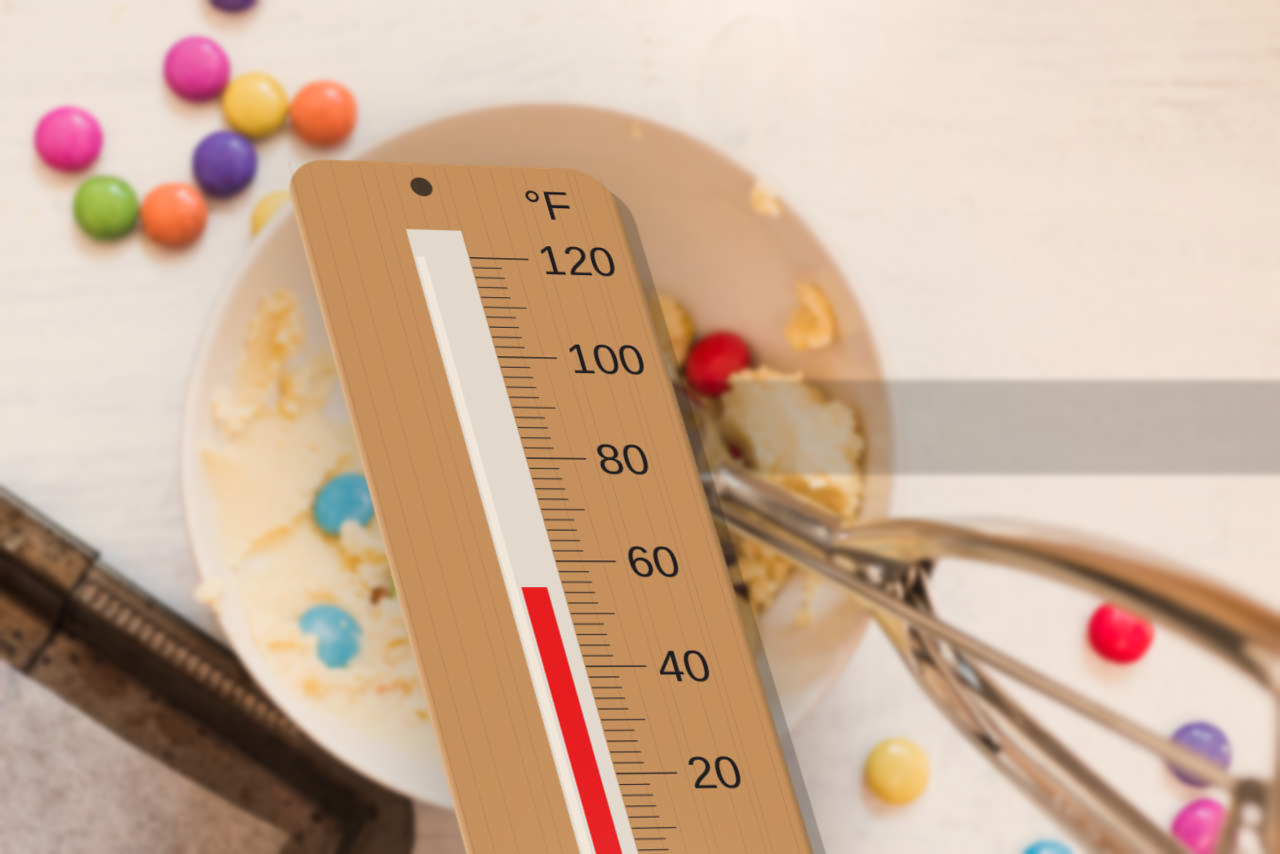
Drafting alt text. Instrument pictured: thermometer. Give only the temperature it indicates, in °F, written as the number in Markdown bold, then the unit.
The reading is **55** °F
